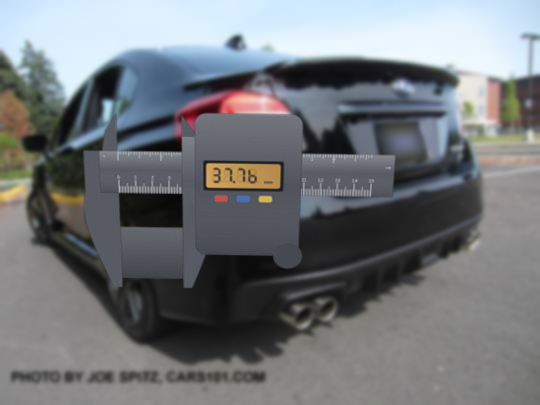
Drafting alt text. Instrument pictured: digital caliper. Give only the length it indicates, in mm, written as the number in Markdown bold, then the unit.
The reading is **37.76** mm
